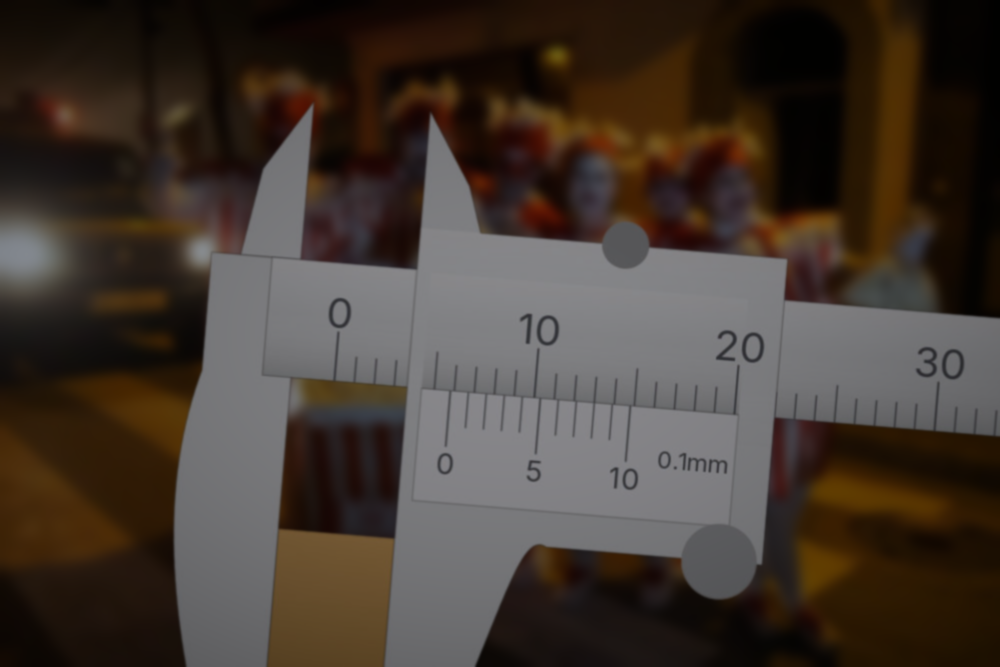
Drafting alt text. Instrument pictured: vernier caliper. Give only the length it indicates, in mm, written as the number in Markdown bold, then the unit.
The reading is **5.8** mm
